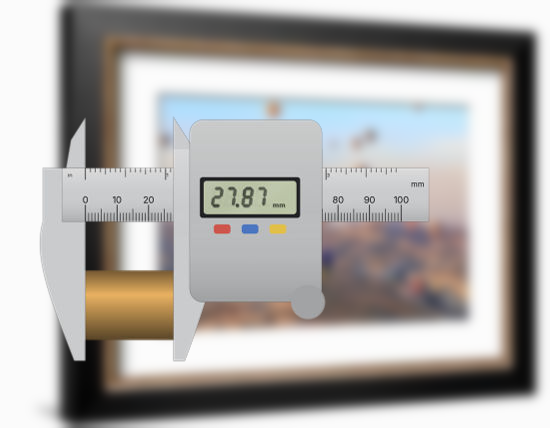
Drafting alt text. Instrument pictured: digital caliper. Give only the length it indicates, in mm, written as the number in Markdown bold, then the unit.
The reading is **27.87** mm
